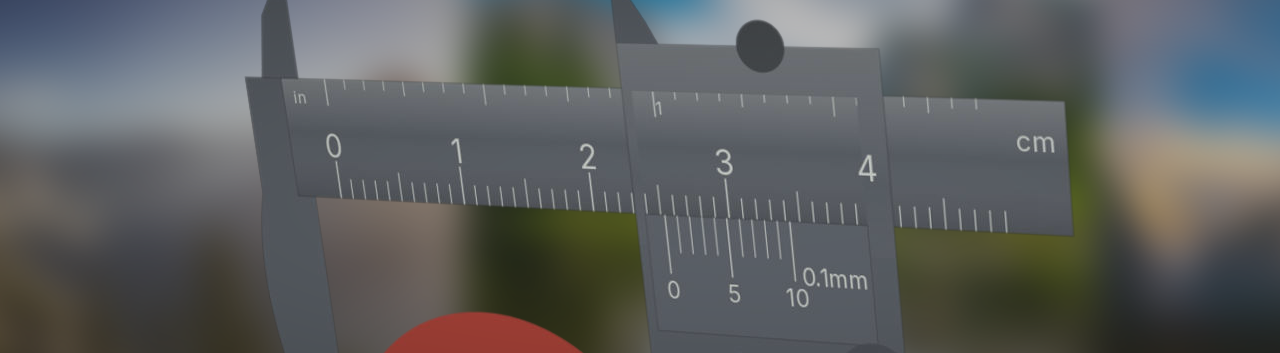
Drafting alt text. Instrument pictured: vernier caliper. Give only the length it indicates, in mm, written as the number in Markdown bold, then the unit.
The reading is **25.3** mm
